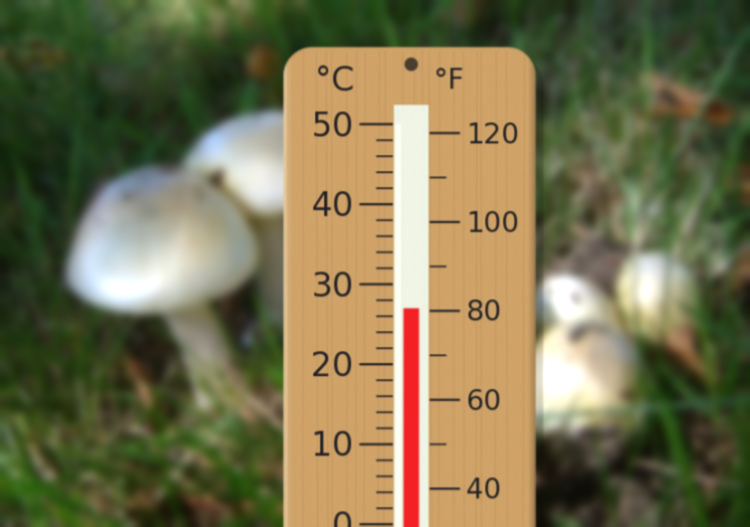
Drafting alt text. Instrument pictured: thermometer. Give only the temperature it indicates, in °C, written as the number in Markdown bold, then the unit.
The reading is **27** °C
